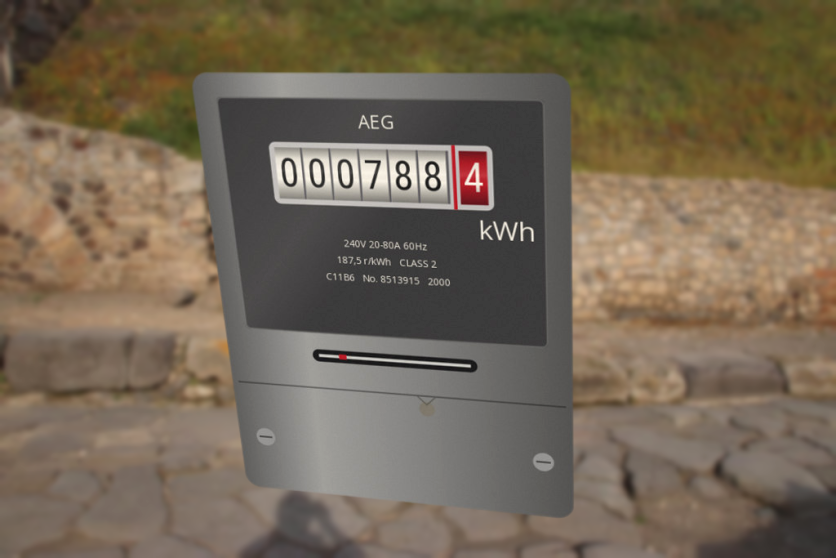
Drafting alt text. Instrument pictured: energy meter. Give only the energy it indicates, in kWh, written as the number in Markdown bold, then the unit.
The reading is **788.4** kWh
